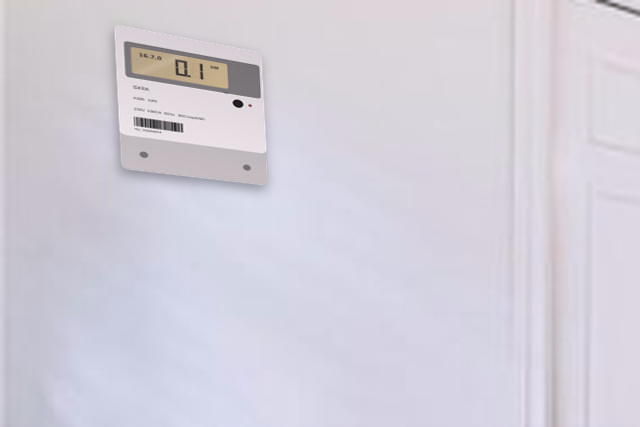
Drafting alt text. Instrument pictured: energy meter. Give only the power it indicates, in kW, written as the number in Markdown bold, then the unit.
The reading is **0.1** kW
